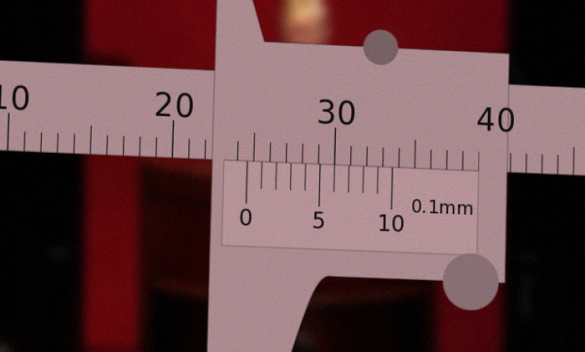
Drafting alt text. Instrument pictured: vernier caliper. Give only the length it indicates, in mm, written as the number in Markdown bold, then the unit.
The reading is **24.6** mm
